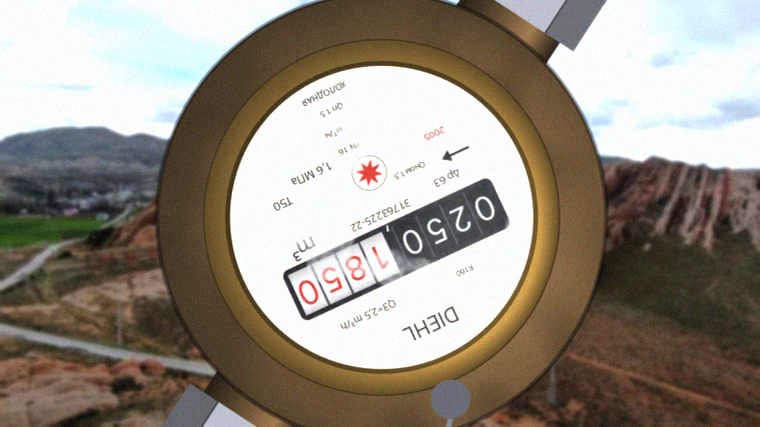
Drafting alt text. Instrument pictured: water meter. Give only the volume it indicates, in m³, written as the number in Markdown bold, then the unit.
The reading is **250.1850** m³
